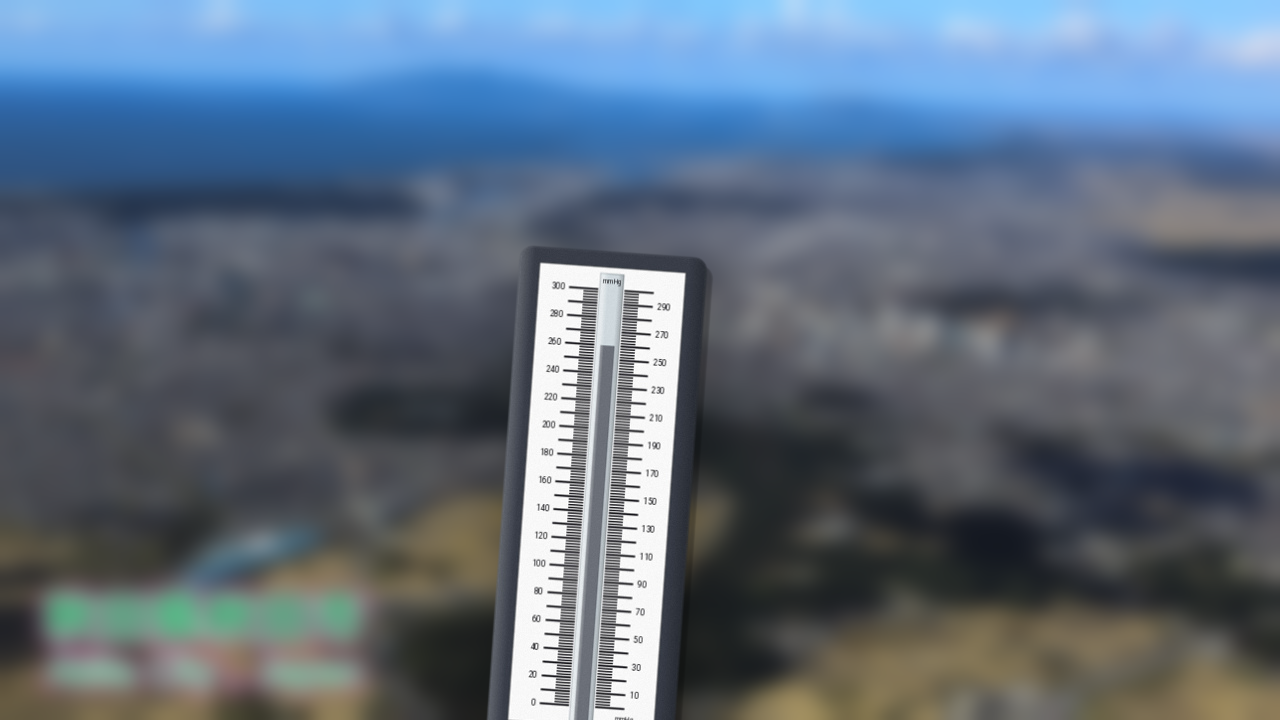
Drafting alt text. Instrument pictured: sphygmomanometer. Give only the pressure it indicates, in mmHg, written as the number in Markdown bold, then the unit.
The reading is **260** mmHg
